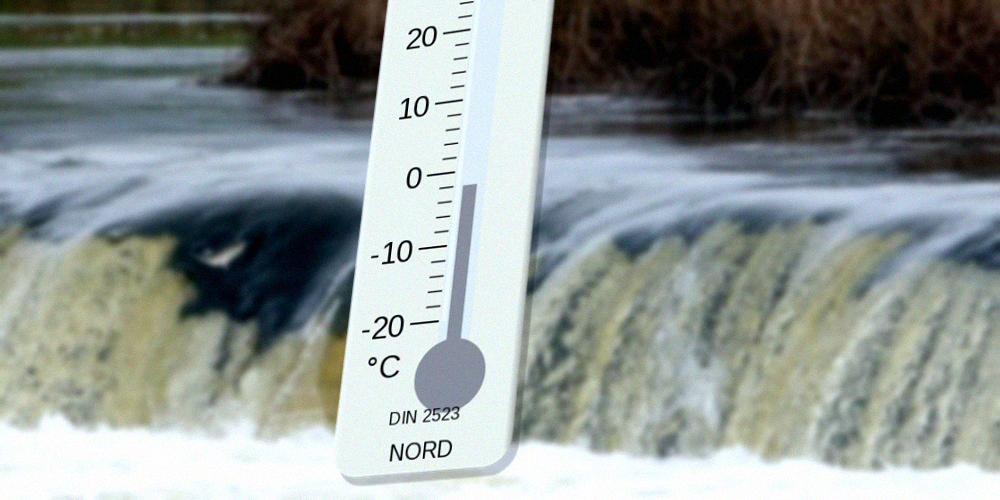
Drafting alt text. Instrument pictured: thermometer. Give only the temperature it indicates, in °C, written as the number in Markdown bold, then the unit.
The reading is **-2** °C
